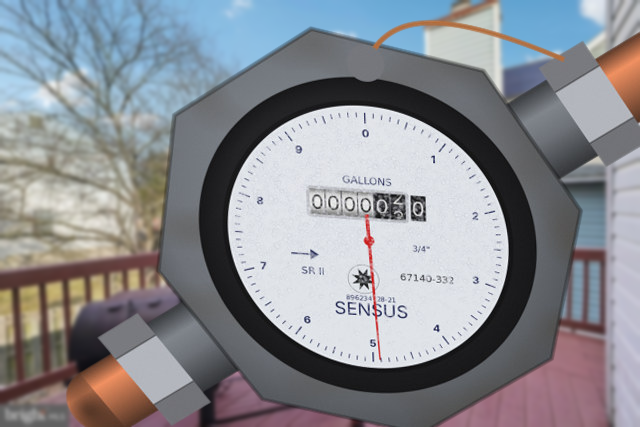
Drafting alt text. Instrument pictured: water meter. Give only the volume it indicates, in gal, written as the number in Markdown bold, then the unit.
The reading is **24.9** gal
